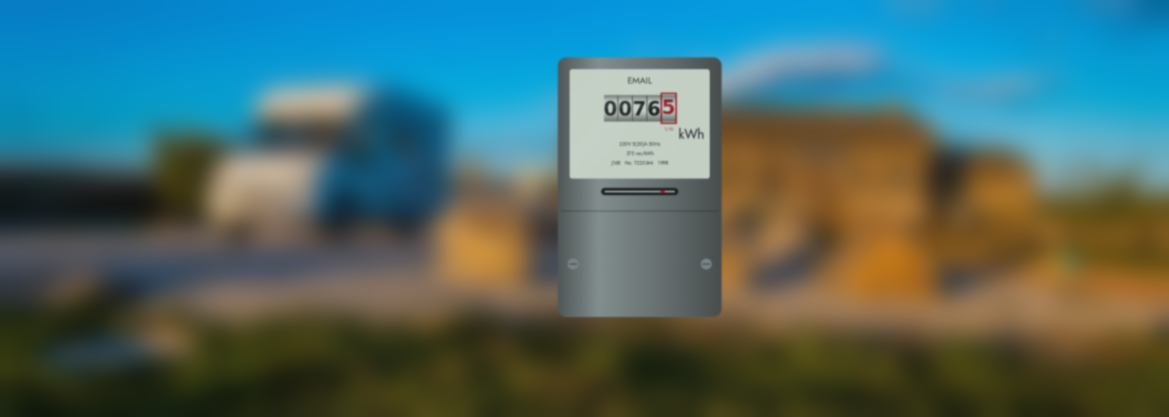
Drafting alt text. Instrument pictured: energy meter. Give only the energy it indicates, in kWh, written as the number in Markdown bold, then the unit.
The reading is **76.5** kWh
